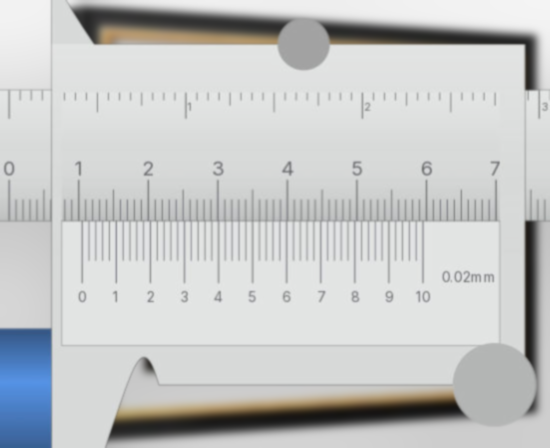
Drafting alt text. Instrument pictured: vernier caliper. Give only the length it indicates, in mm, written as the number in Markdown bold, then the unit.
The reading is **10.5** mm
